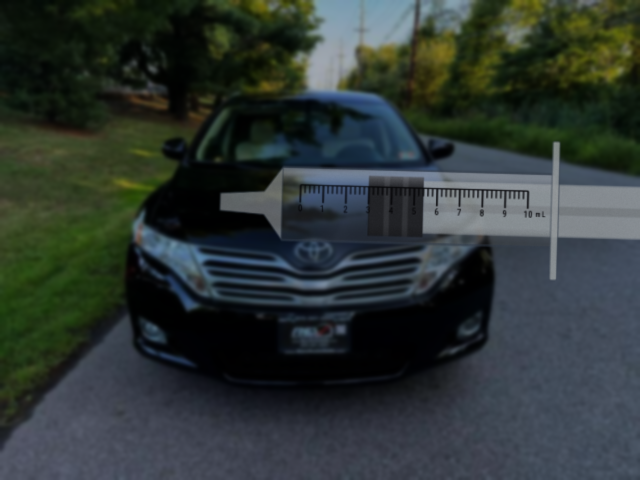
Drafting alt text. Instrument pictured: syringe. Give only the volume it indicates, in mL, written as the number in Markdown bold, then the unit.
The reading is **3** mL
